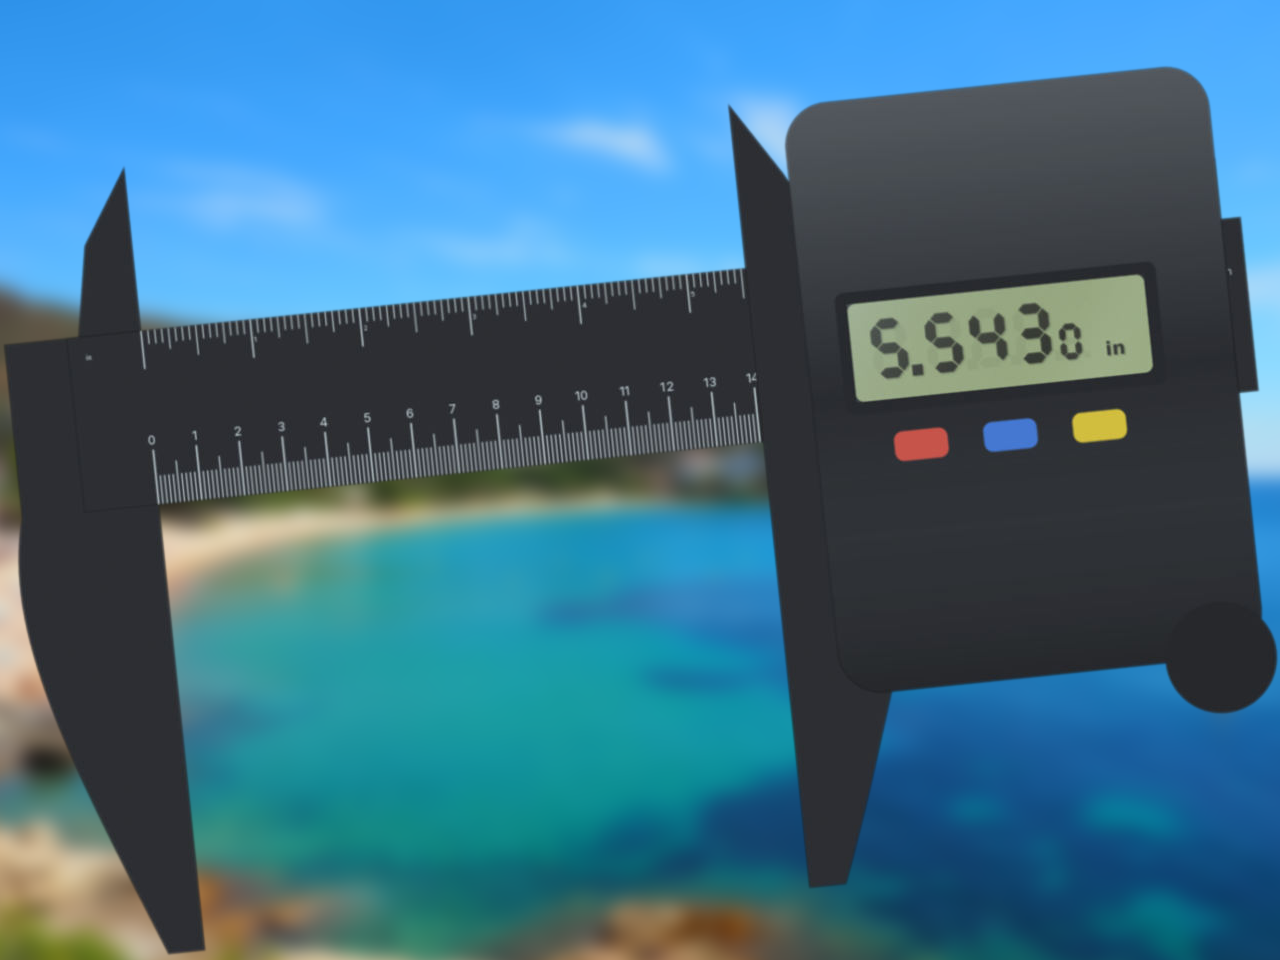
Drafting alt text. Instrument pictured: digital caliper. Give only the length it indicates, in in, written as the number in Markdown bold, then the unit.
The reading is **5.5430** in
